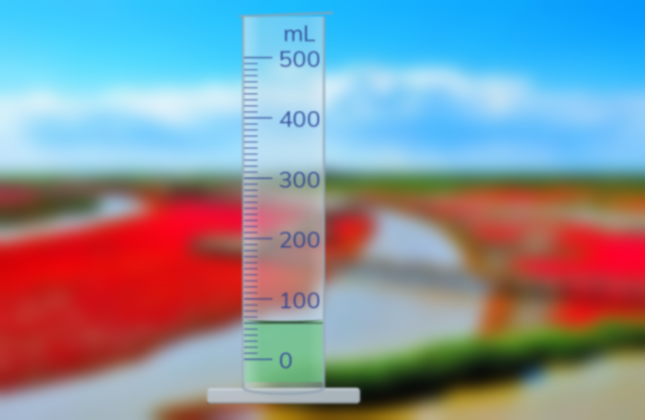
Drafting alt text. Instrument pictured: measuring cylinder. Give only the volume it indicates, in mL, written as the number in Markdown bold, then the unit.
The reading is **60** mL
